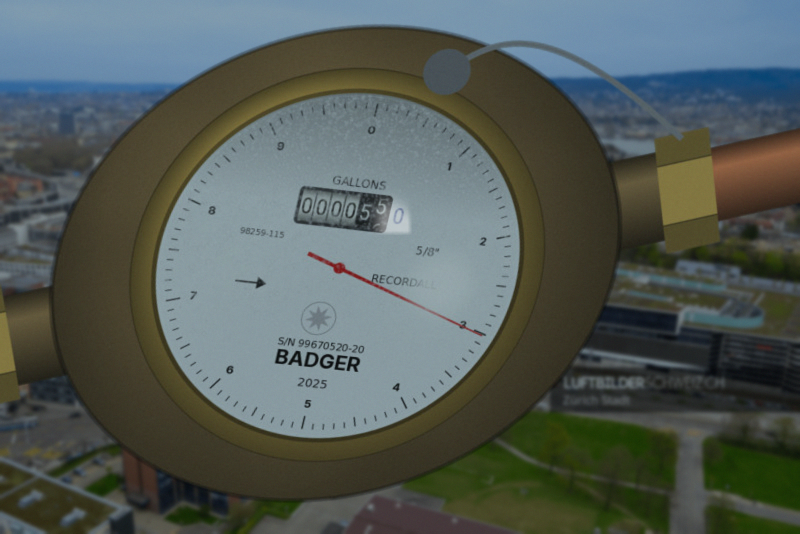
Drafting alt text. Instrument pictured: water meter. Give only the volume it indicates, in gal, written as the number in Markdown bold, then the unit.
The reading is **553.0** gal
